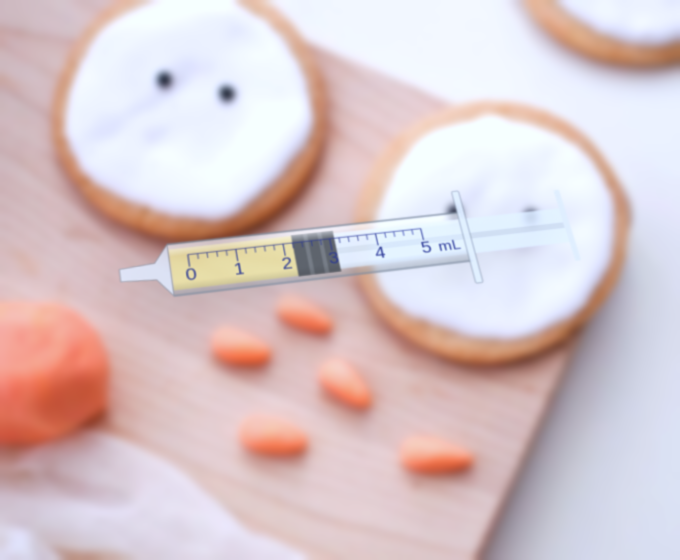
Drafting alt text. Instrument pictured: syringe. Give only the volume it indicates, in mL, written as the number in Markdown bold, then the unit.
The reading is **2.2** mL
